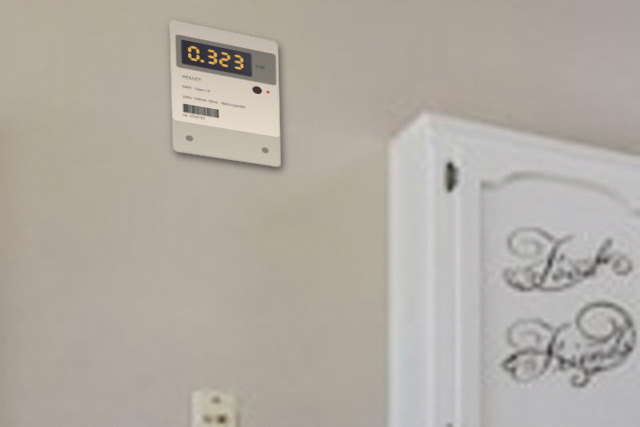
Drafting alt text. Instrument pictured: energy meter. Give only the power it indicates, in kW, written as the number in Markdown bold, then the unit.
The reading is **0.323** kW
